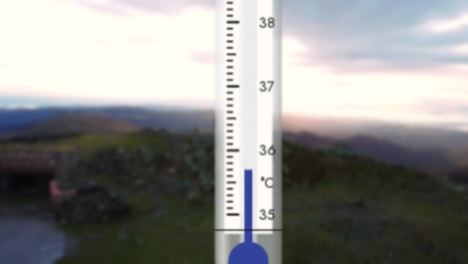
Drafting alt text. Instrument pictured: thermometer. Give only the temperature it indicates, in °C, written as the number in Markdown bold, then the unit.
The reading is **35.7** °C
